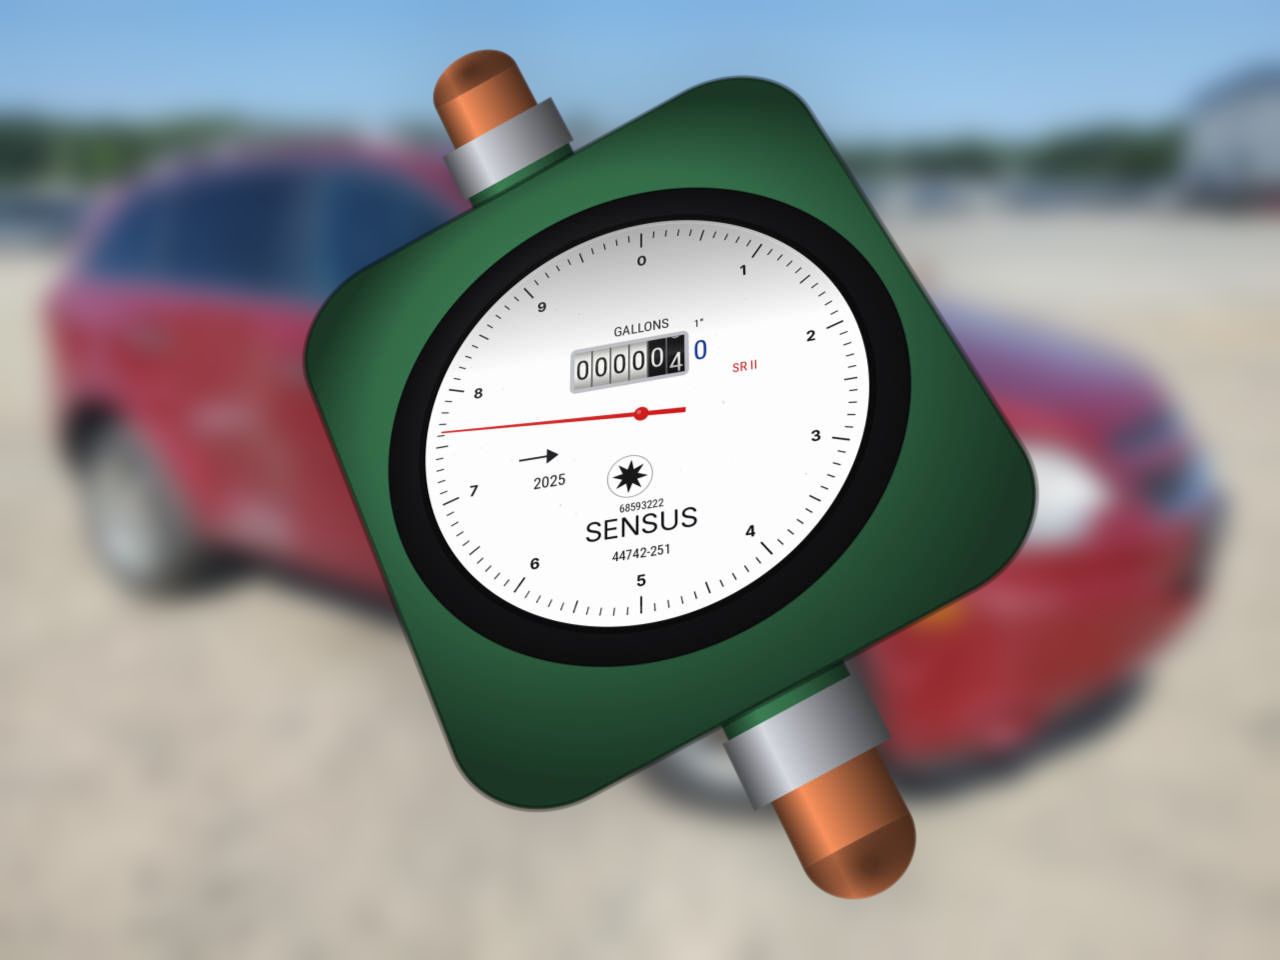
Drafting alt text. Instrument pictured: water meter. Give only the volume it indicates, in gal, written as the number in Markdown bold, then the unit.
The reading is **37.6** gal
